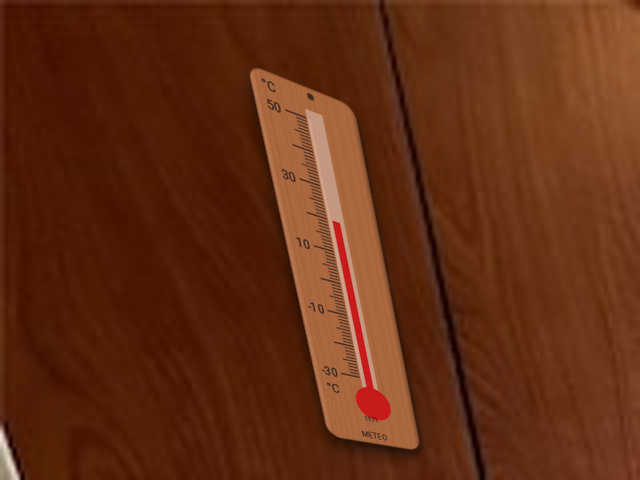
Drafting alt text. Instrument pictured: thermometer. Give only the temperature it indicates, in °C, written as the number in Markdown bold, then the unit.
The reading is **20** °C
